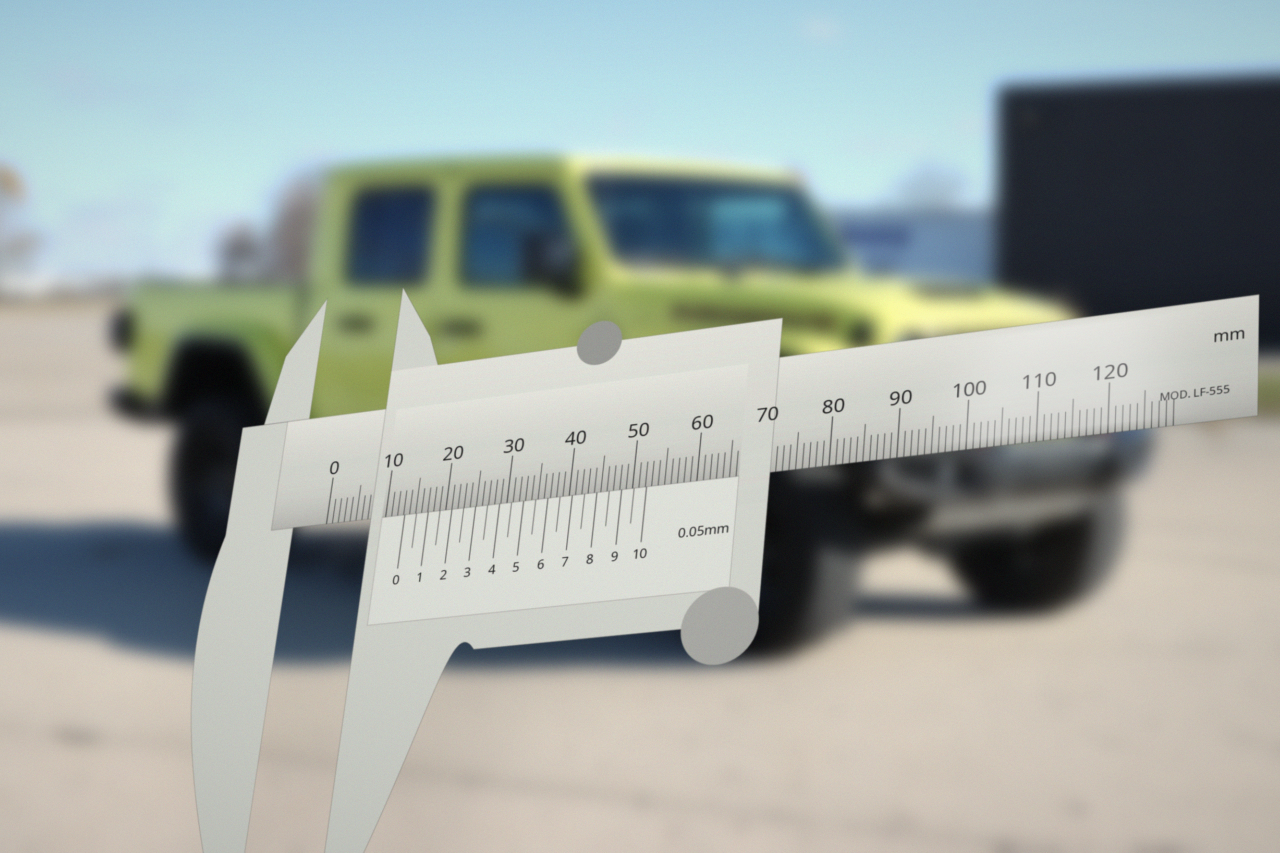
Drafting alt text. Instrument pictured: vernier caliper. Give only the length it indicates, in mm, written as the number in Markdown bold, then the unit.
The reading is **13.2** mm
